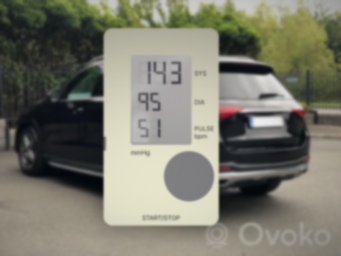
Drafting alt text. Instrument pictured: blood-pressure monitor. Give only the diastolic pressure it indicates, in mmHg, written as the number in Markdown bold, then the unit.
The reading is **95** mmHg
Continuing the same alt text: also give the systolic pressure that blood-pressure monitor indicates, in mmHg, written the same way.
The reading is **143** mmHg
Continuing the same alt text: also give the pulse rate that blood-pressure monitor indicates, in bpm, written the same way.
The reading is **51** bpm
